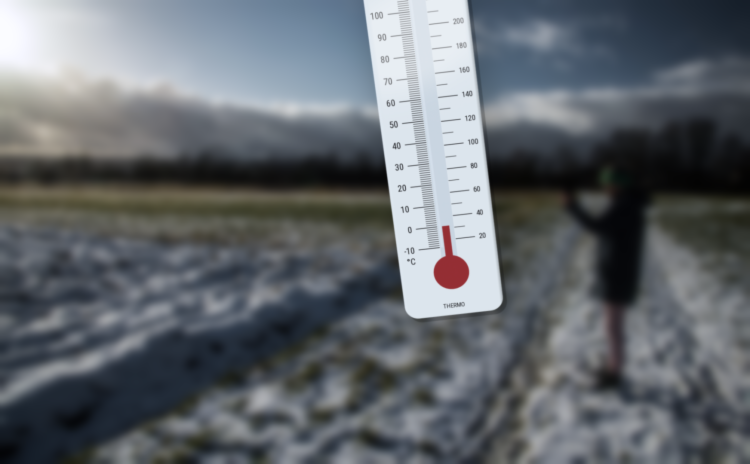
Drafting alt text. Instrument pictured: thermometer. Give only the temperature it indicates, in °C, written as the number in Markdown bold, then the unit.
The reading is **0** °C
